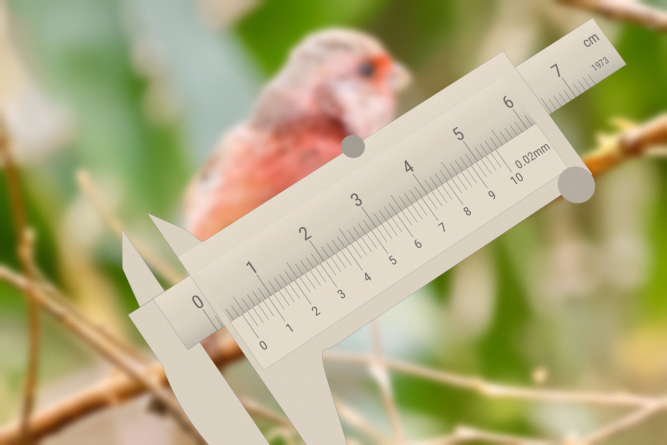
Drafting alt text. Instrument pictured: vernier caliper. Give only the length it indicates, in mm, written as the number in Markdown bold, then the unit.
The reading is **4.6** mm
